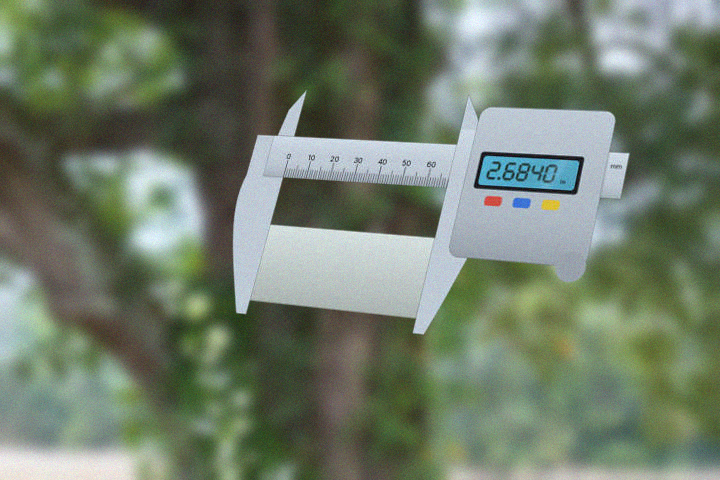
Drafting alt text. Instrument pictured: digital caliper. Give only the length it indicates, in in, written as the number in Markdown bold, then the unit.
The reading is **2.6840** in
